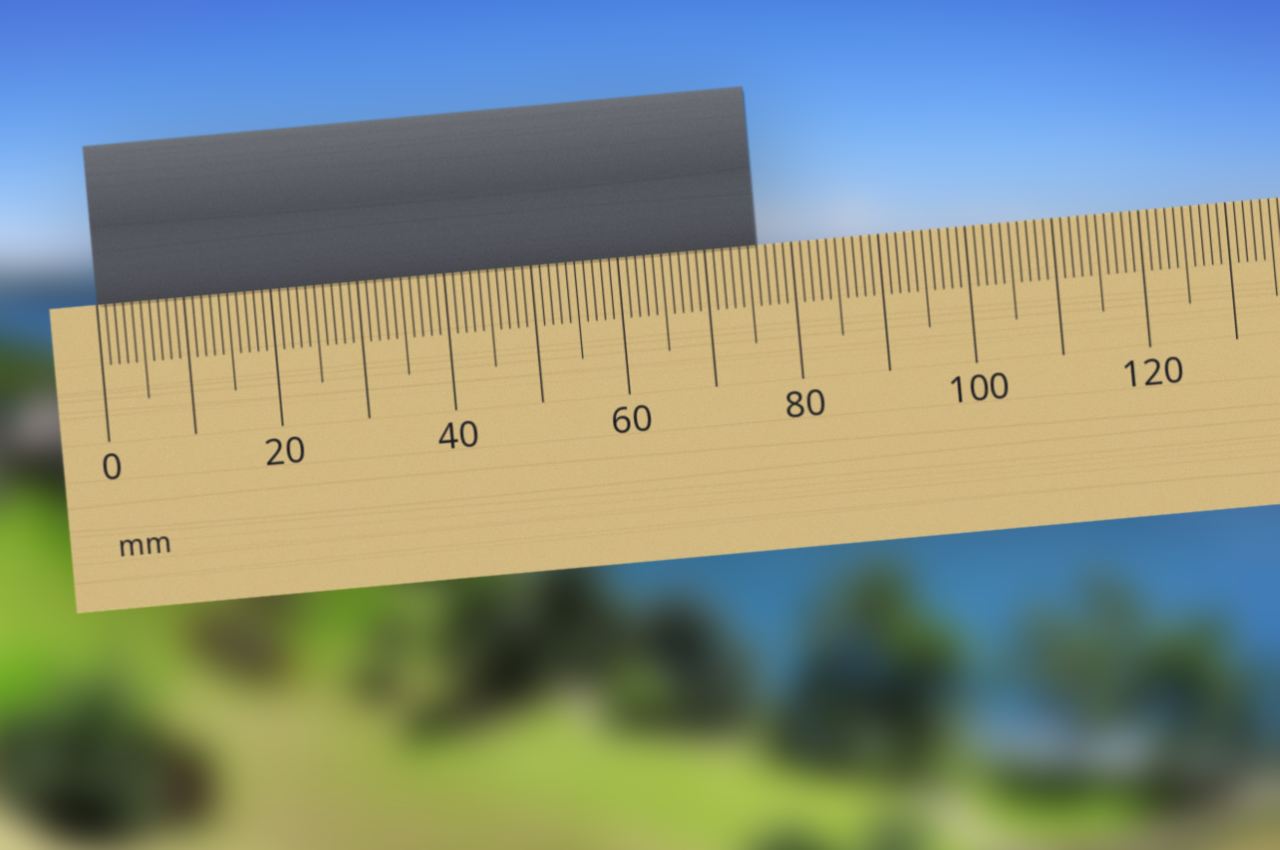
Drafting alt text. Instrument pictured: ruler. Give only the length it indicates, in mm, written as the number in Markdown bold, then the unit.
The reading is **76** mm
